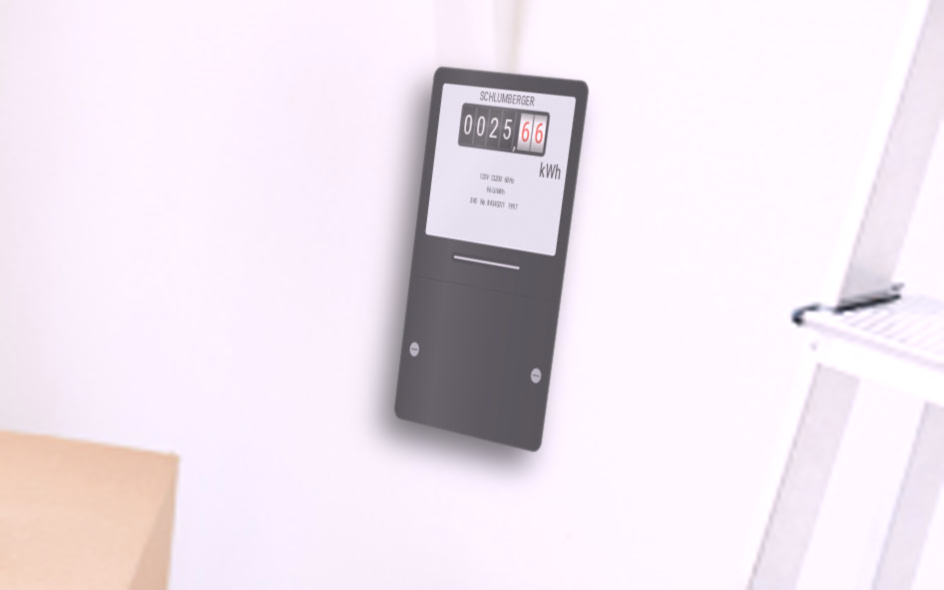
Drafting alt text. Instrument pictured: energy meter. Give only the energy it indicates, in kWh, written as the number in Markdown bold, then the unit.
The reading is **25.66** kWh
